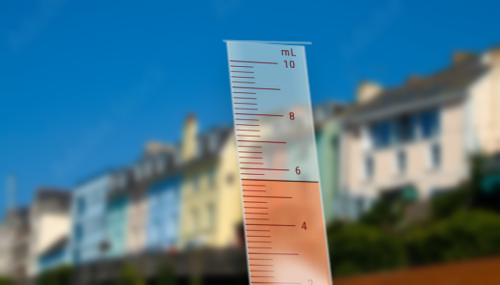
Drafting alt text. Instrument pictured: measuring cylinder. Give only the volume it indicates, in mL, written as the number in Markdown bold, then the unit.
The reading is **5.6** mL
